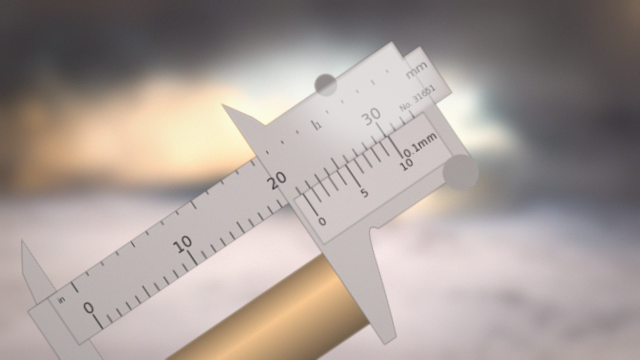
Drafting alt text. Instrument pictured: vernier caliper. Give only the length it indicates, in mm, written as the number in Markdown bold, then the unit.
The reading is **21.2** mm
